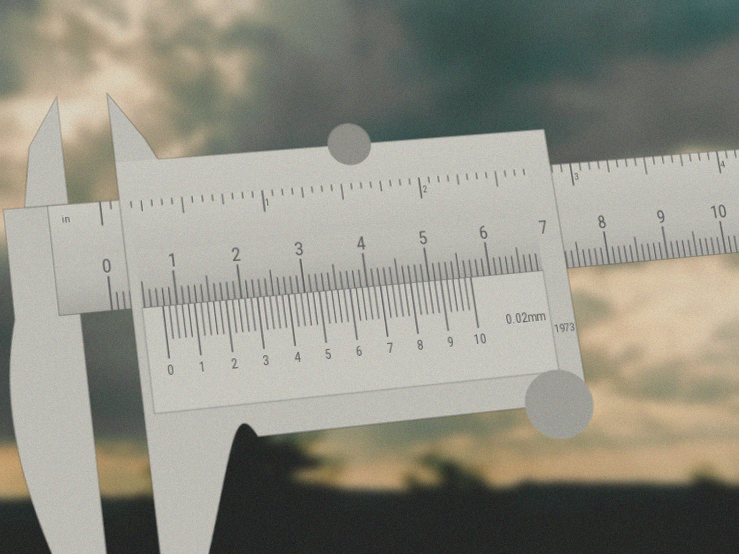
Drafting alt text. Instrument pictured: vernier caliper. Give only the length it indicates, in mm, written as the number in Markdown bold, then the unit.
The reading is **7.8** mm
